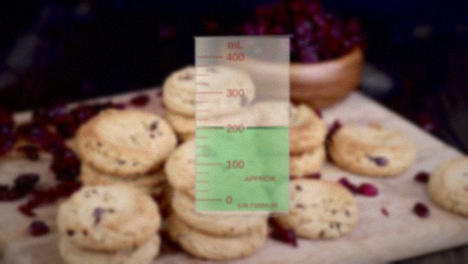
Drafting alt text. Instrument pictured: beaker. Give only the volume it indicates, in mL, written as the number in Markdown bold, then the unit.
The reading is **200** mL
